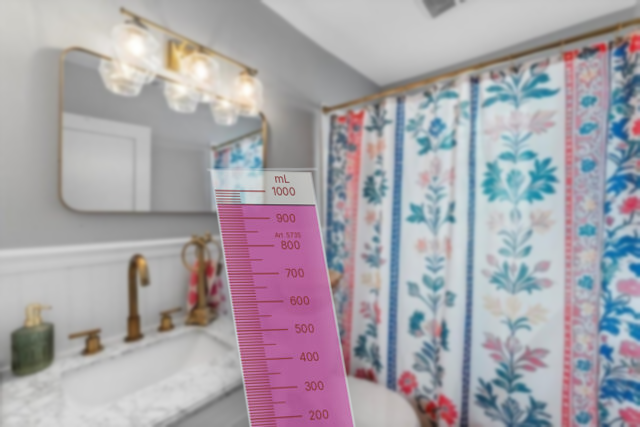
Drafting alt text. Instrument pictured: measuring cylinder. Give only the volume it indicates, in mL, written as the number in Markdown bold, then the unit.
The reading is **950** mL
